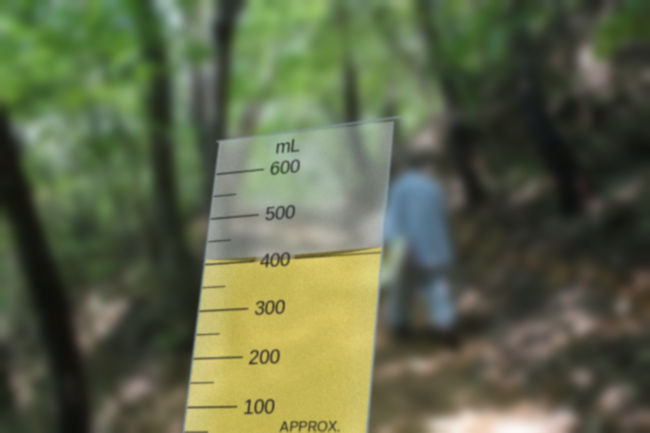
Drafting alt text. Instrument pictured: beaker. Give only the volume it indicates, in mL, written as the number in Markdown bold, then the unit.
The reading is **400** mL
